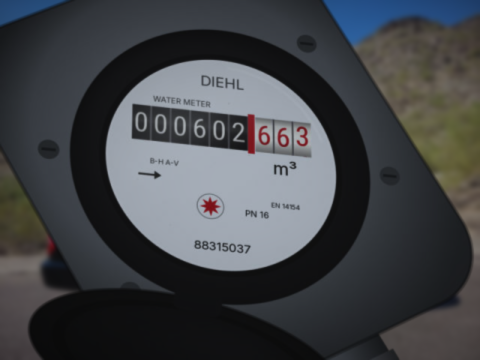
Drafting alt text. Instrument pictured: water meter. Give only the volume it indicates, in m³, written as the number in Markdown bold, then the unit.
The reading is **602.663** m³
